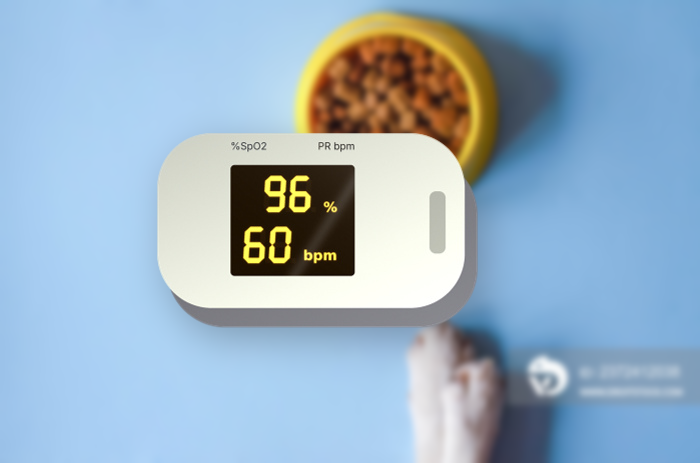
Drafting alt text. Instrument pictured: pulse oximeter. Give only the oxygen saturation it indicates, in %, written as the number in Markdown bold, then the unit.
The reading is **96** %
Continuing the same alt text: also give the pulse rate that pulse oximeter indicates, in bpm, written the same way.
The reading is **60** bpm
